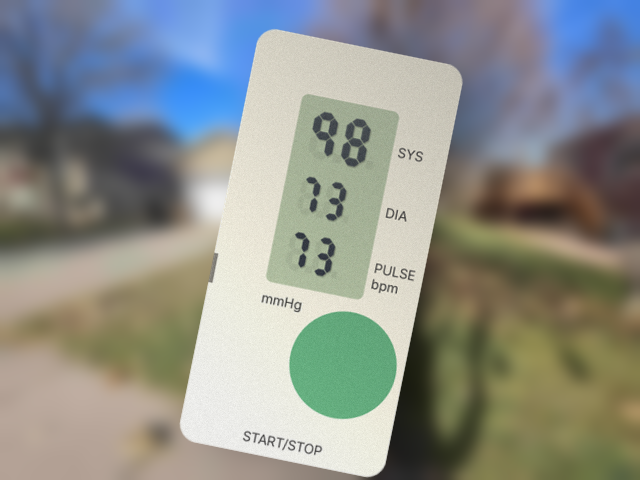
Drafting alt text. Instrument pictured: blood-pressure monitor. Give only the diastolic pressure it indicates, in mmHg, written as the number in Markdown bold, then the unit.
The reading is **73** mmHg
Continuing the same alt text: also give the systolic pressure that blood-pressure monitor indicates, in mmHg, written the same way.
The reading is **98** mmHg
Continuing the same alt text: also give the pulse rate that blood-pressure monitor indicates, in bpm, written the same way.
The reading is **73** bpm
